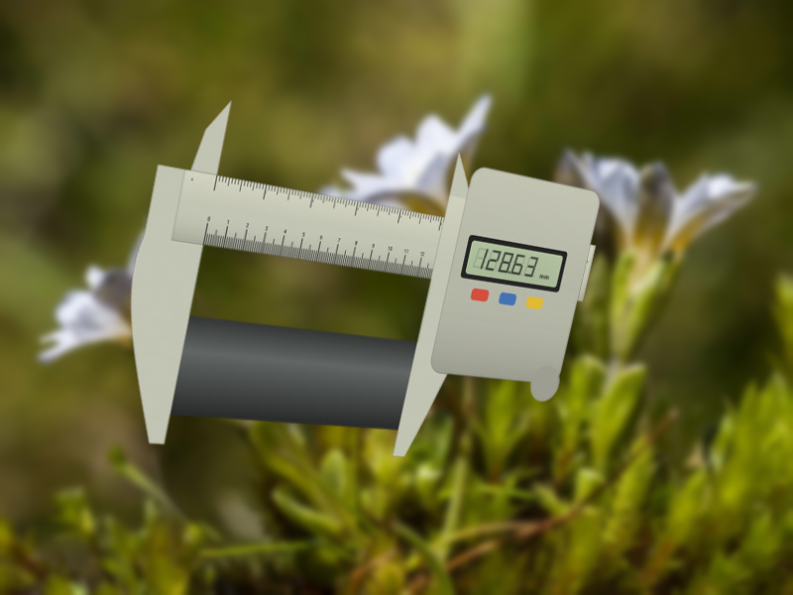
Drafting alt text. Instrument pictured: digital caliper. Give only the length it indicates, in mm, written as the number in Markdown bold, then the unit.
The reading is **128.63** mm
